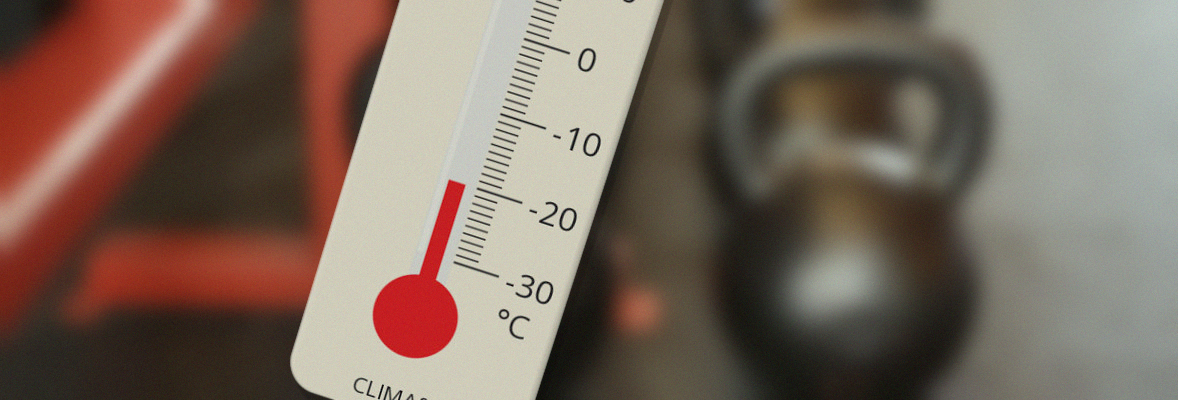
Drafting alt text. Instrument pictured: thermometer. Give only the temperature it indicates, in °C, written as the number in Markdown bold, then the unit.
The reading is **-20** °C
